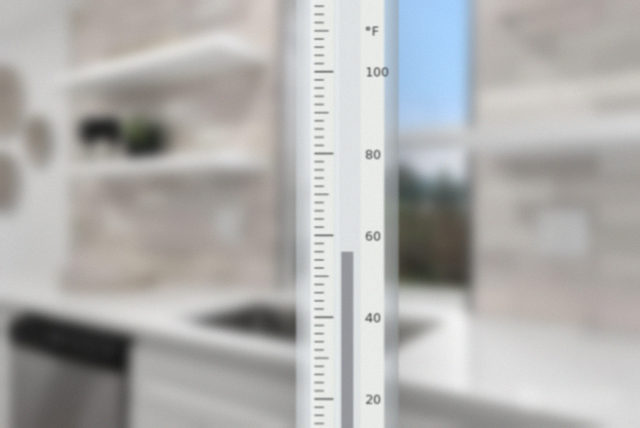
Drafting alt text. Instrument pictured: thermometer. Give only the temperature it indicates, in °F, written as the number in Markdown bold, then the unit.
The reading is **56** °F
